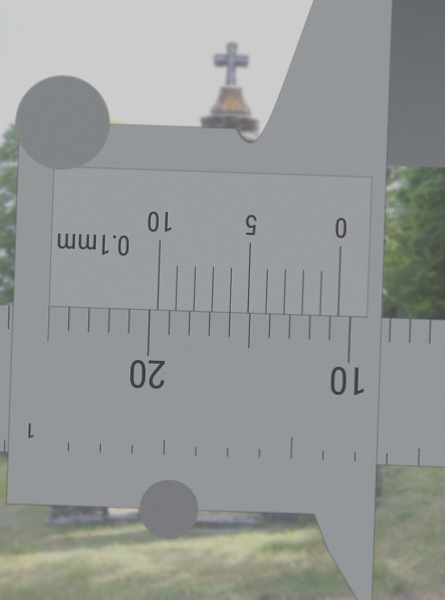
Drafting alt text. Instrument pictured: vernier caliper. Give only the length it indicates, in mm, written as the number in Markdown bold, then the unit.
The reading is **10.6** mm
